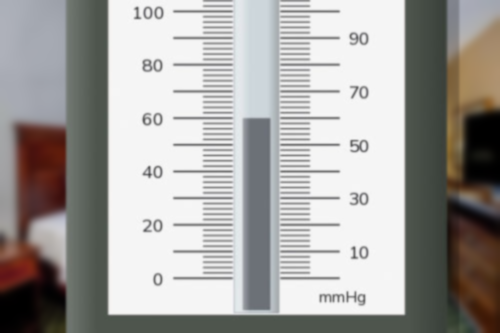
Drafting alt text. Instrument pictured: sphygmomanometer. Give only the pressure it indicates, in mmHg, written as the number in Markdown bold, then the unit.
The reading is **60** mmHg
